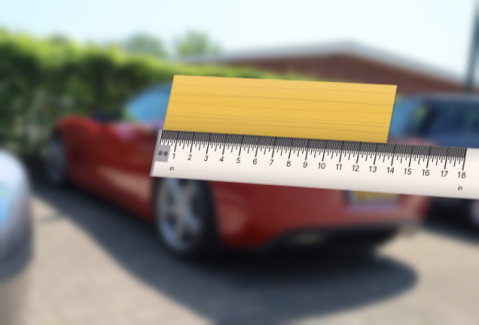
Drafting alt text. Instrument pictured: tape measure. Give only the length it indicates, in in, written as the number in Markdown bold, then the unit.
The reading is **13.5** in
